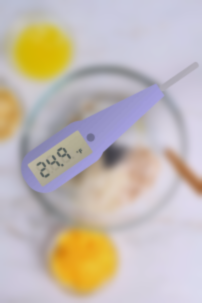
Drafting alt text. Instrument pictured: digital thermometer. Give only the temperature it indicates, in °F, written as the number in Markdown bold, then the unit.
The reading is **24.9** °F
